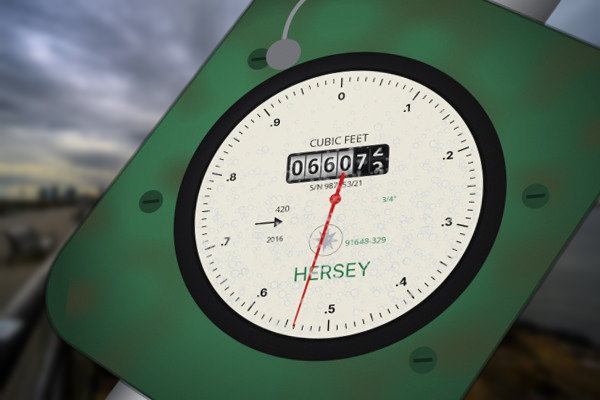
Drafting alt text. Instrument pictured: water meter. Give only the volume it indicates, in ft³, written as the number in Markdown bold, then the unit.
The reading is **66072.54** ft³
